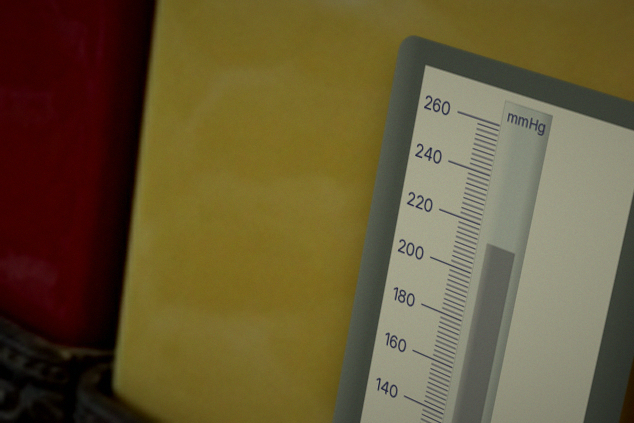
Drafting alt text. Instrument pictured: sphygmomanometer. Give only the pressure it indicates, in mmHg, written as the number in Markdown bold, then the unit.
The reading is **214** mmHg
